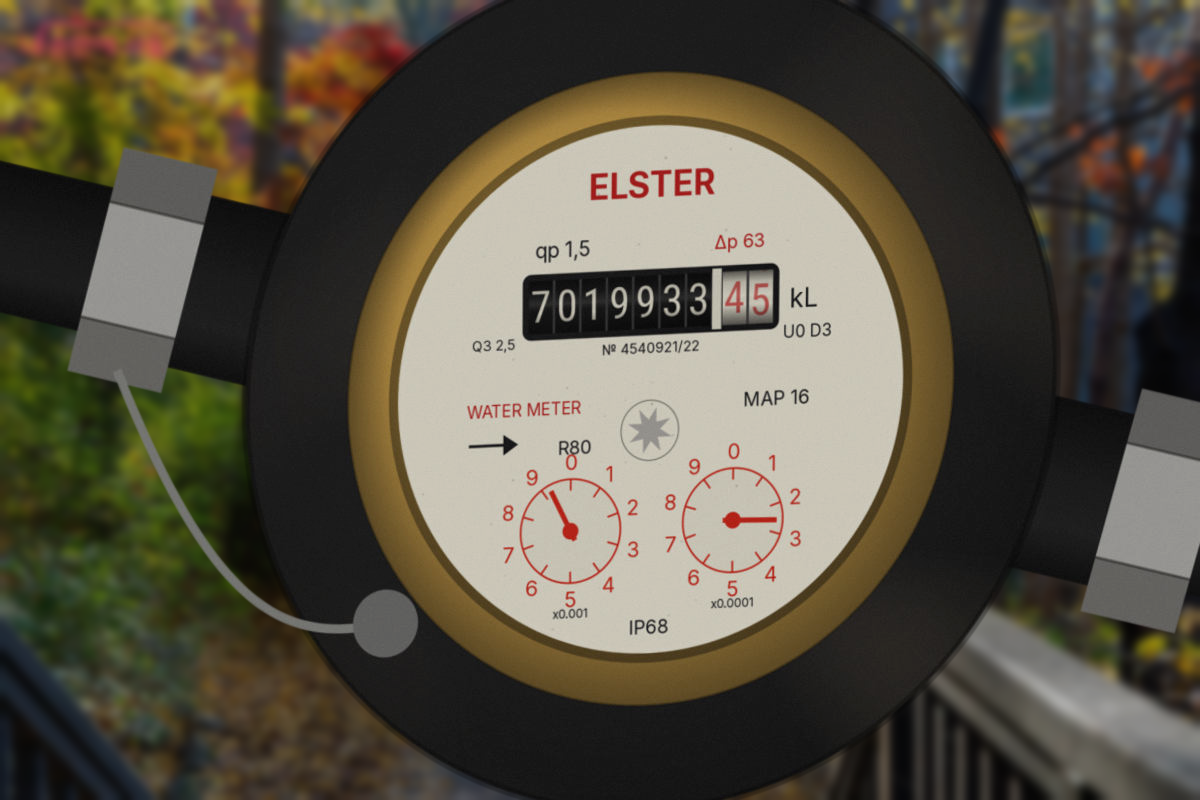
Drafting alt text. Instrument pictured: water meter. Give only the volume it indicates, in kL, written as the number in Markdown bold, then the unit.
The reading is **7019933.4492** kL
